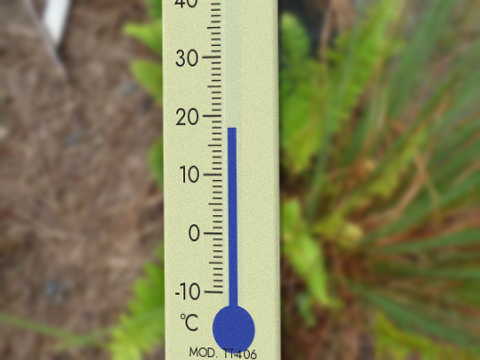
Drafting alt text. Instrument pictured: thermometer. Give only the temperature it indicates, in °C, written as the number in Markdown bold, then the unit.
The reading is **18** °C
